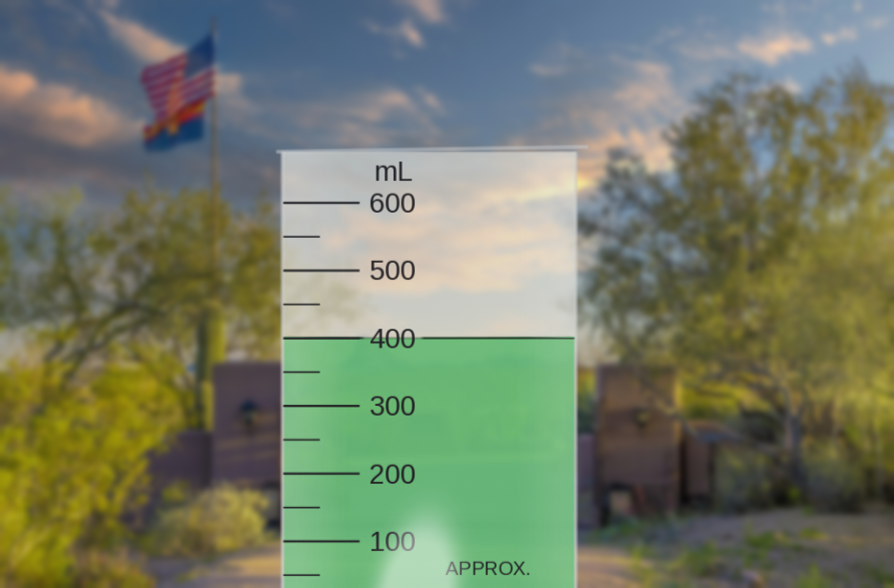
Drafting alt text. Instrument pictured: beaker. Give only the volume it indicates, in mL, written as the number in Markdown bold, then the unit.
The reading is **400** mL
